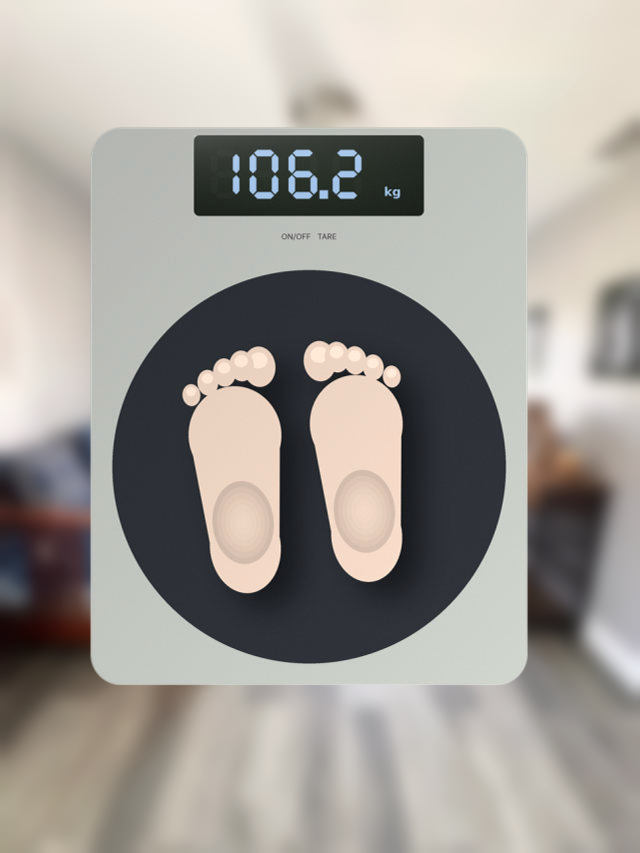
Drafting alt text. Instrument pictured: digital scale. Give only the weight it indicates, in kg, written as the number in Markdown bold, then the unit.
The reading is **106.2** kg
